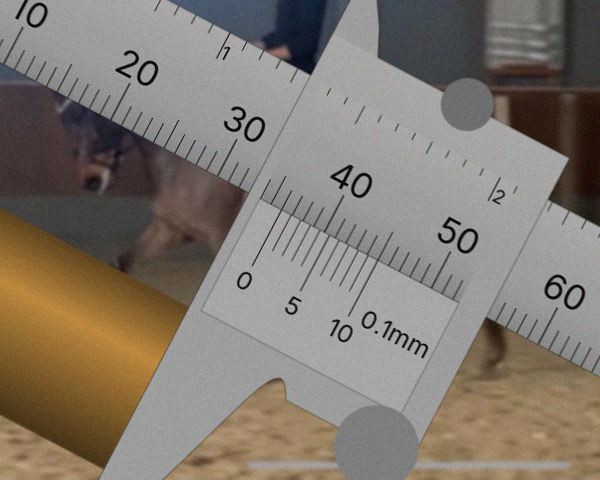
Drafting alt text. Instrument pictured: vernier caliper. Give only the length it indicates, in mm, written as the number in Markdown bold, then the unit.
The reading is **36.0** mm
